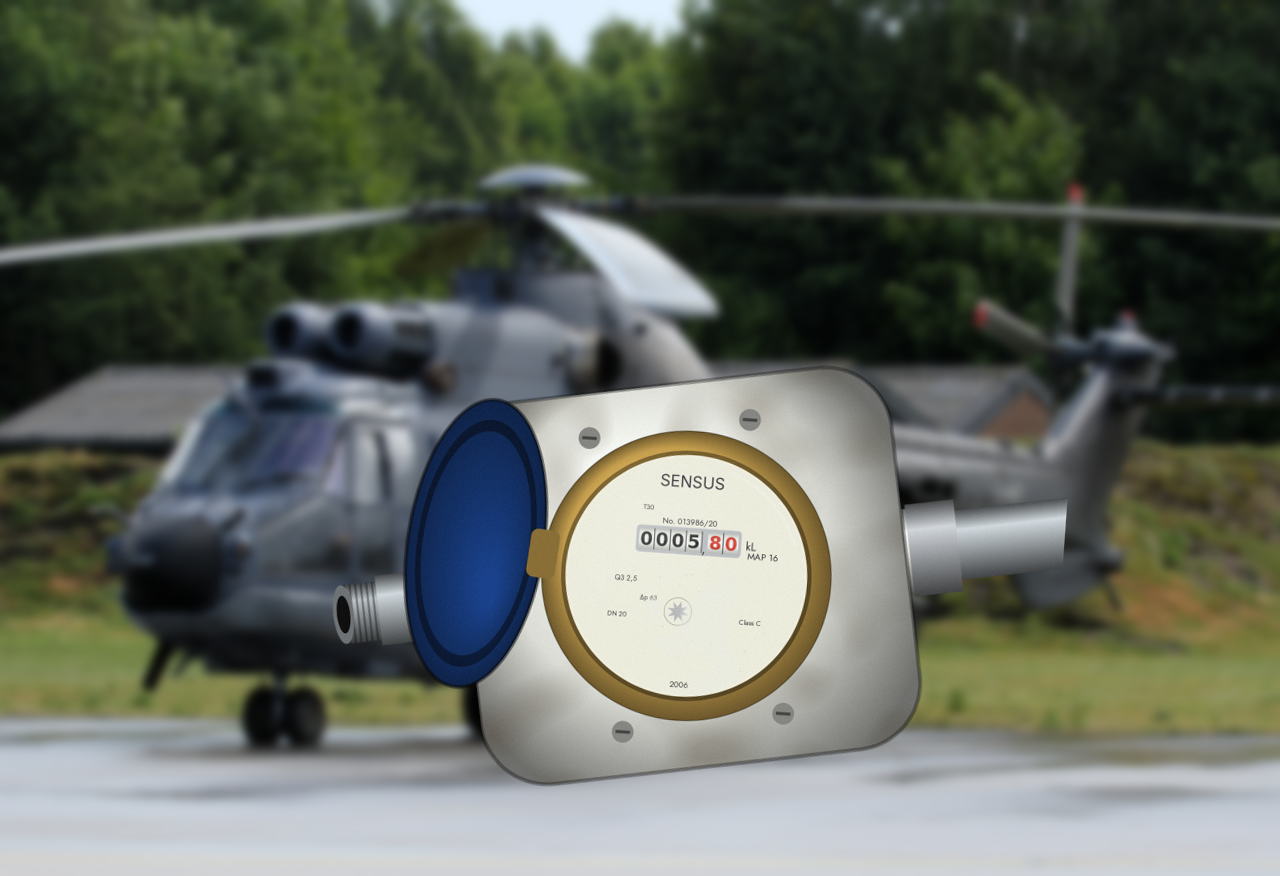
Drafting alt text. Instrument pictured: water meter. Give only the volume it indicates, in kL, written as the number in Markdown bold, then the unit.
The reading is **5.80** kL
